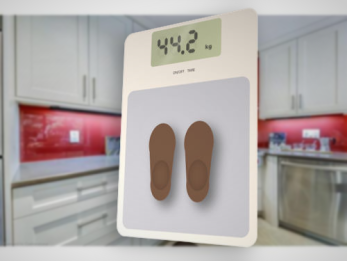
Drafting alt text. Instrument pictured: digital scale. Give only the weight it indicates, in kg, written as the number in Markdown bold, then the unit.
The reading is **44.2** kg
